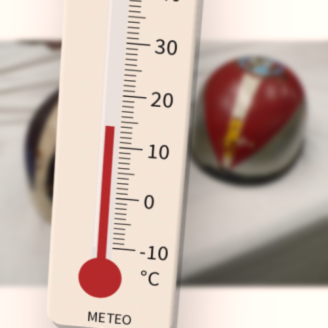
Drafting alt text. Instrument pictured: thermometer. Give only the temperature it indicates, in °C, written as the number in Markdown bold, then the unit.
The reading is **14** °C
